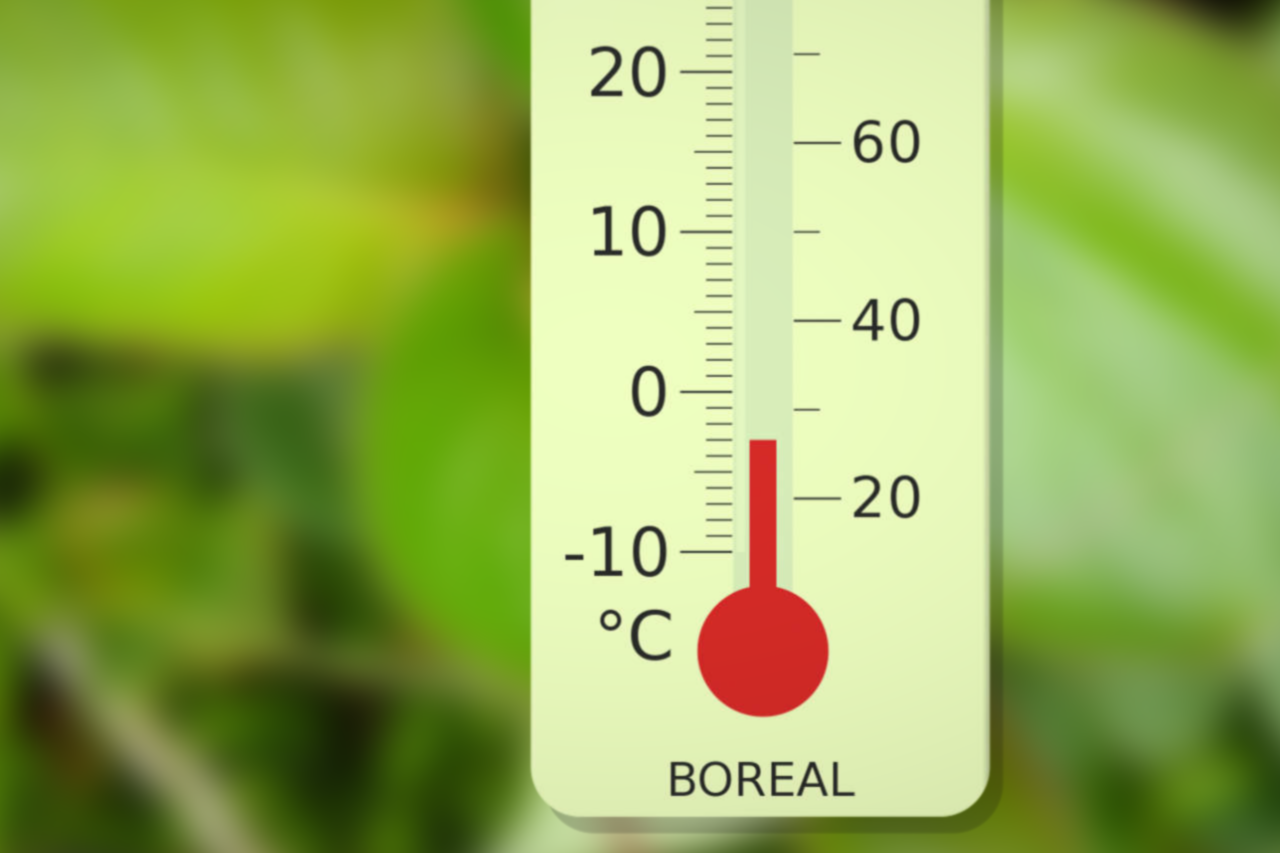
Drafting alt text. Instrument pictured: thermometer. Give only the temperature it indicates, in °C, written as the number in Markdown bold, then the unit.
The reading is **-3** °C
